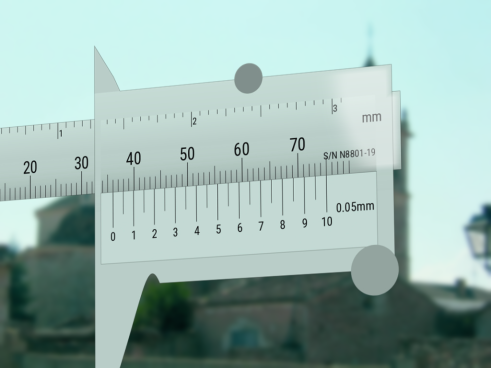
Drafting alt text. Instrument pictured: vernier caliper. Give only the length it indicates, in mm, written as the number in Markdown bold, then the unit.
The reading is **36.0** mm
